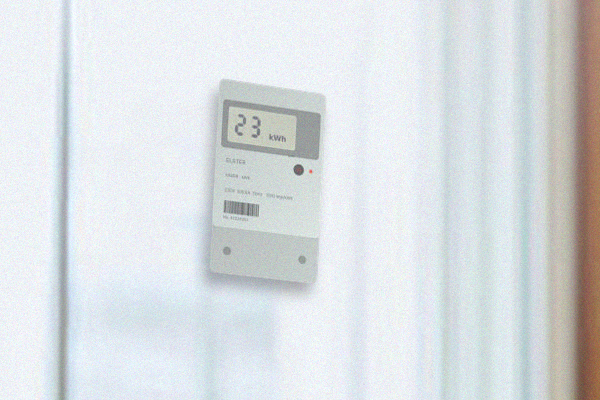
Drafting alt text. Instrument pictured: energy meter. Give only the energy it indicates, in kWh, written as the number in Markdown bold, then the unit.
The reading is **23** kWh
